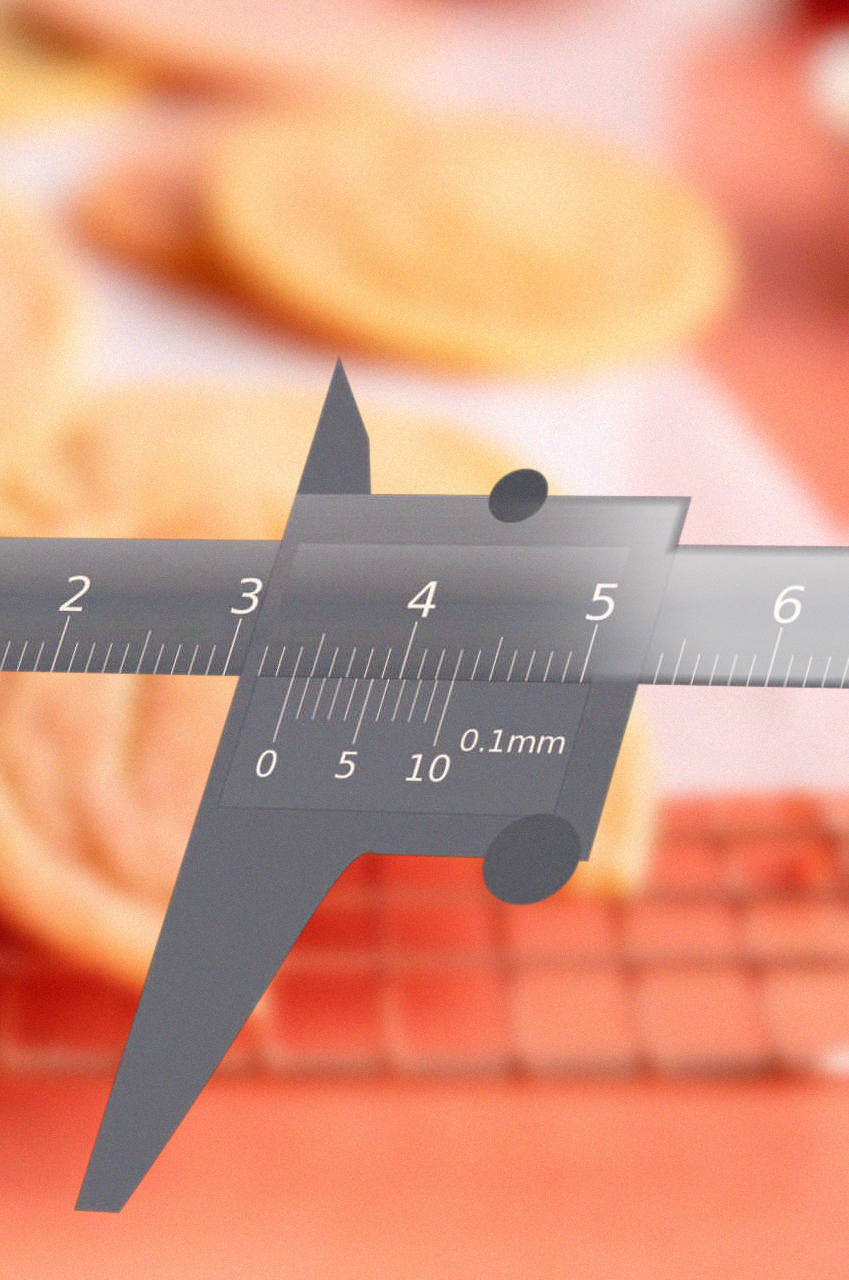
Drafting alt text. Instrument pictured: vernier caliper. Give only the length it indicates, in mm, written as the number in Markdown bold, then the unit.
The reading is **34.0** mm
